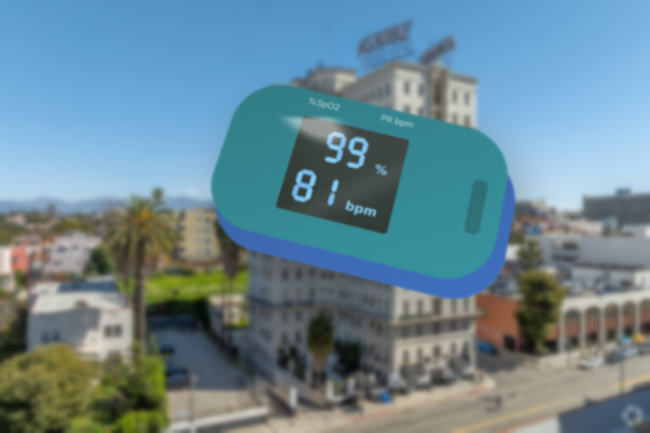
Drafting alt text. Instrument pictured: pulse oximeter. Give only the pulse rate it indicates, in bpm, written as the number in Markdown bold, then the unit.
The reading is **81** bpm
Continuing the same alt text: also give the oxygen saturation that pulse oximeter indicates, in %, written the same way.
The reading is **99** %
